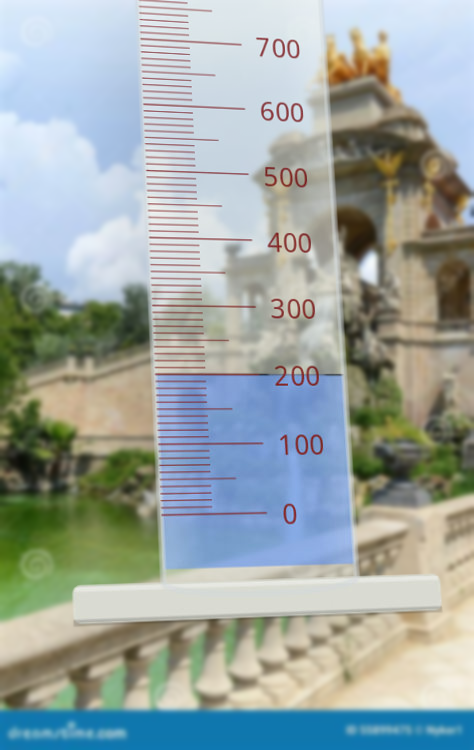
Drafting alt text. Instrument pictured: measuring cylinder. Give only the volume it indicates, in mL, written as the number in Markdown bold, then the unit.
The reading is **200** mL
